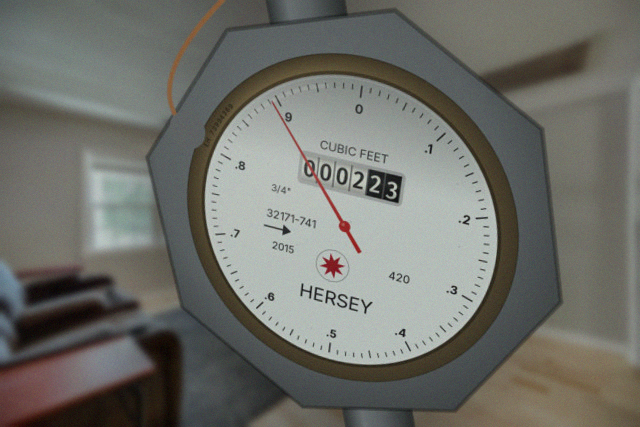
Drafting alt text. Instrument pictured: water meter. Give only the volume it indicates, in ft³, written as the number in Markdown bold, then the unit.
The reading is **222.89** ft³
